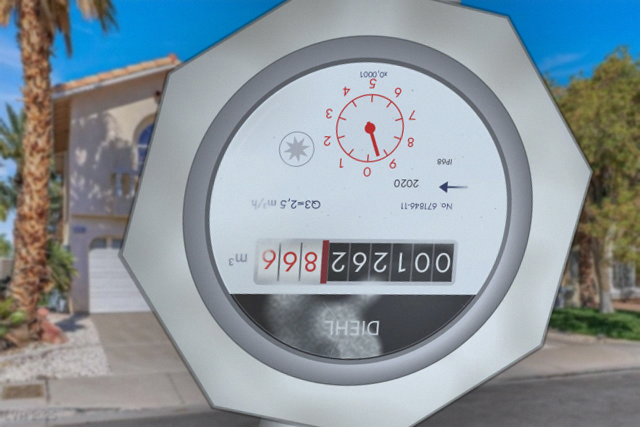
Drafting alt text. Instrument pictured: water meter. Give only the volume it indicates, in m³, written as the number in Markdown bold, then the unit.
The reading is **1262.8659** m³
